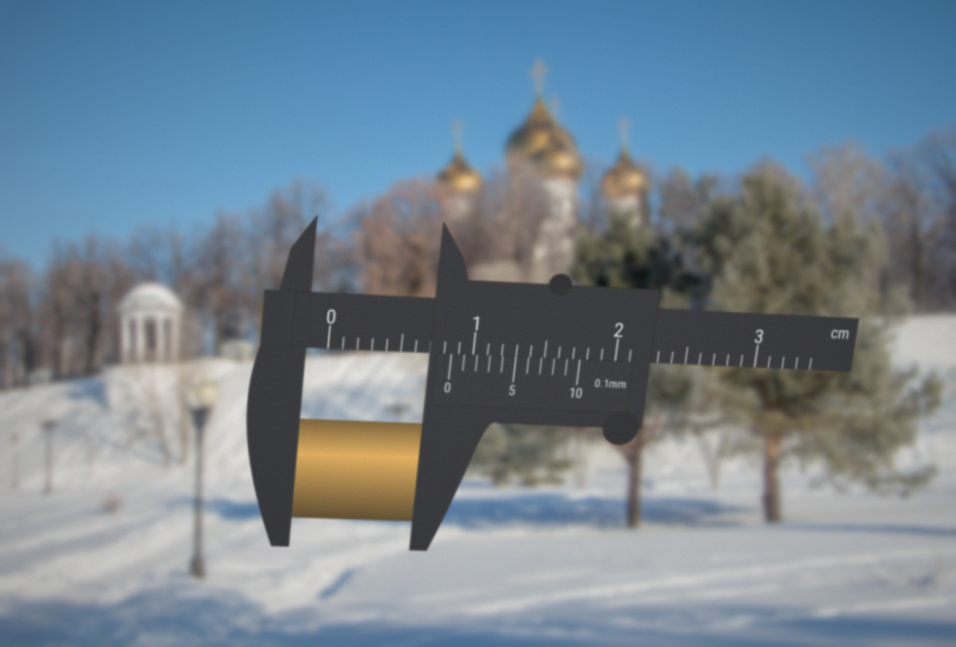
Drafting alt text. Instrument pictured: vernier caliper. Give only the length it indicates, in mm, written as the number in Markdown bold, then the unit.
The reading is **8.5** mm
